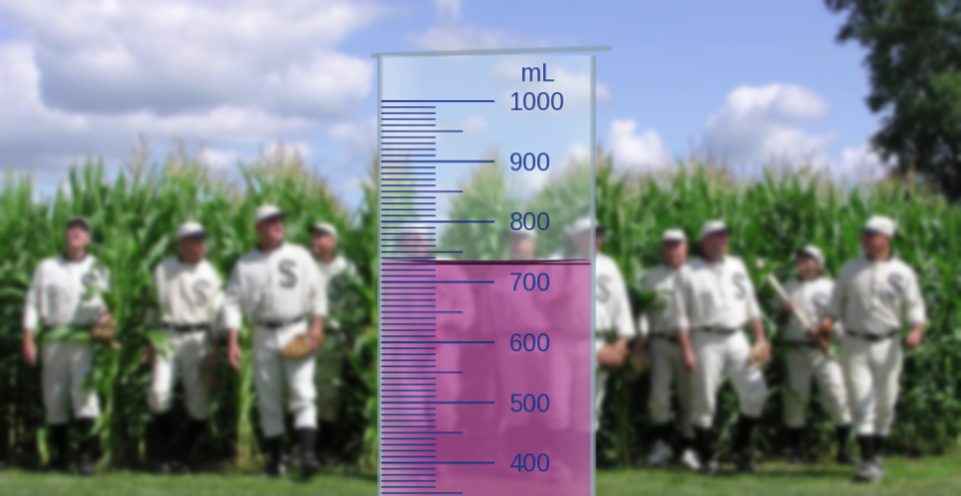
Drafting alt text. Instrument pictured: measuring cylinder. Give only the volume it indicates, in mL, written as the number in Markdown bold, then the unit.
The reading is **730** mL
